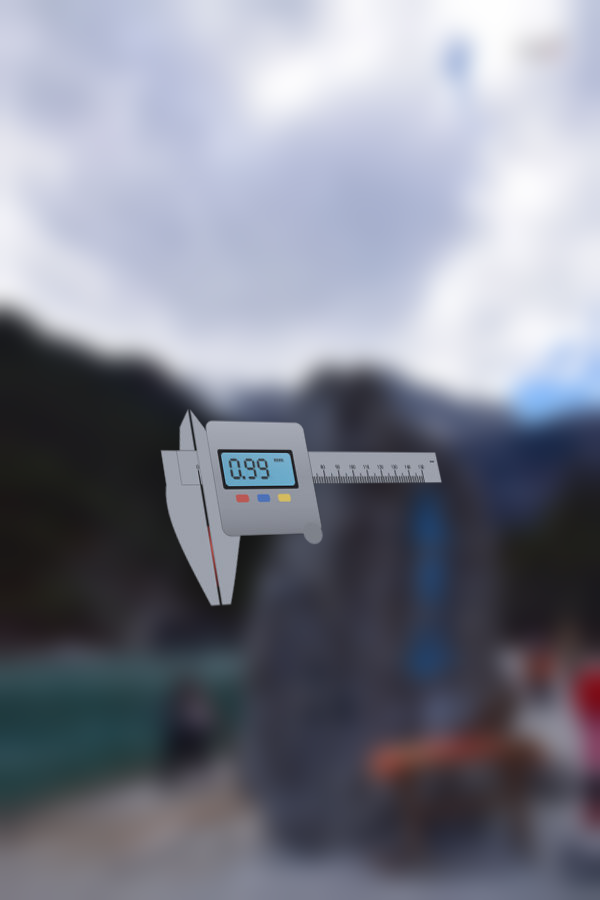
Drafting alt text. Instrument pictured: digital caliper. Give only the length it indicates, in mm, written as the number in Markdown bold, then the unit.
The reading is **0.99** mm
